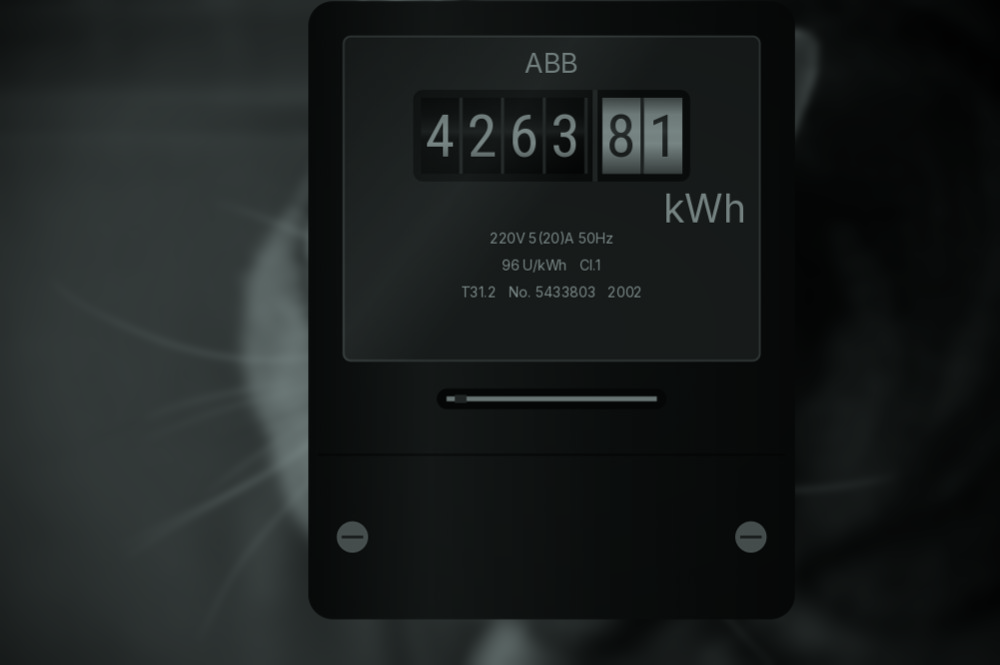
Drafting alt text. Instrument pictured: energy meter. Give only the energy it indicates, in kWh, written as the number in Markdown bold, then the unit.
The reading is **4263.81** kWh
